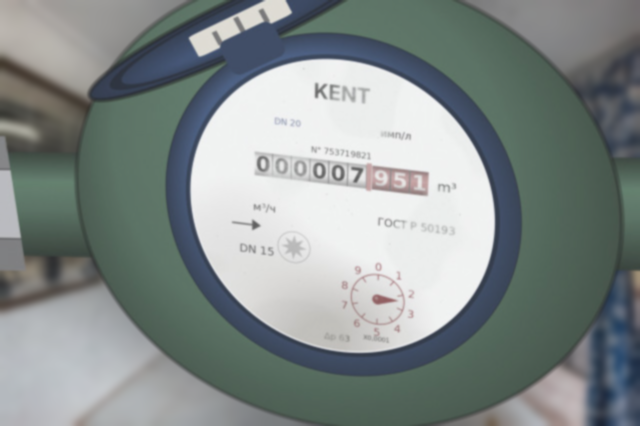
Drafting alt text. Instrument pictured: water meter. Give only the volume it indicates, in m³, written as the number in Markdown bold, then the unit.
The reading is **7.9512** m³
